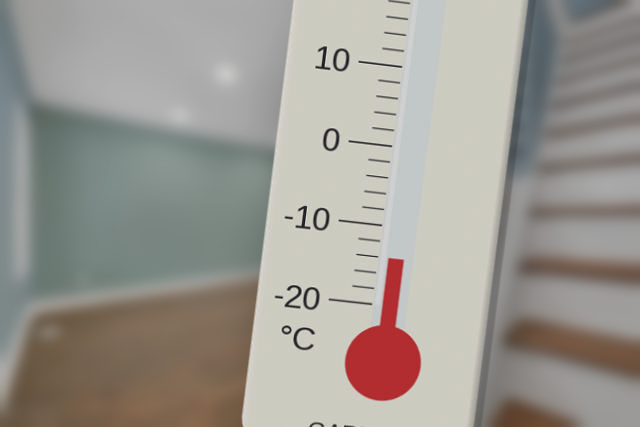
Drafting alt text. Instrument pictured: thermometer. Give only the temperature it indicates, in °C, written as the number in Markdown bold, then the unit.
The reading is **-14** °C
